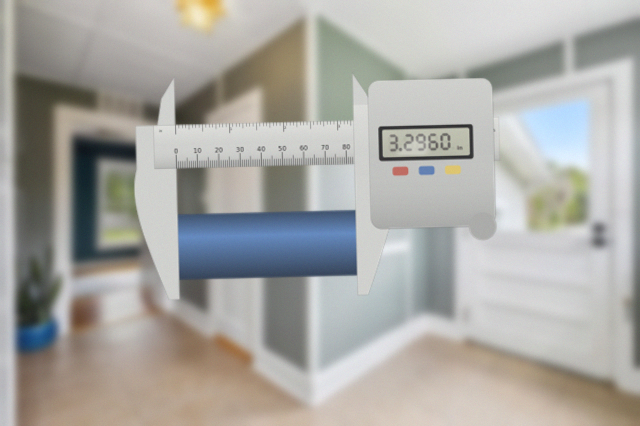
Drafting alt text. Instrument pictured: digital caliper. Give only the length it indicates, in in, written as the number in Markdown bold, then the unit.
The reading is **3.2960** in
